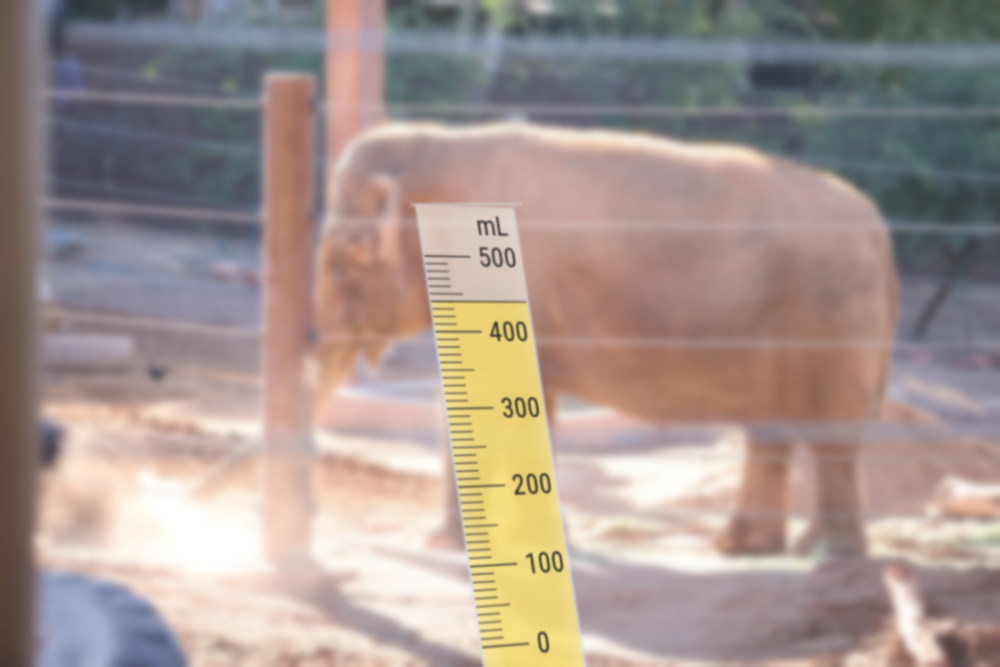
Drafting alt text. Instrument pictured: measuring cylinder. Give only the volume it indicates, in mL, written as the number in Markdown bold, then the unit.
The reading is **440** mL
